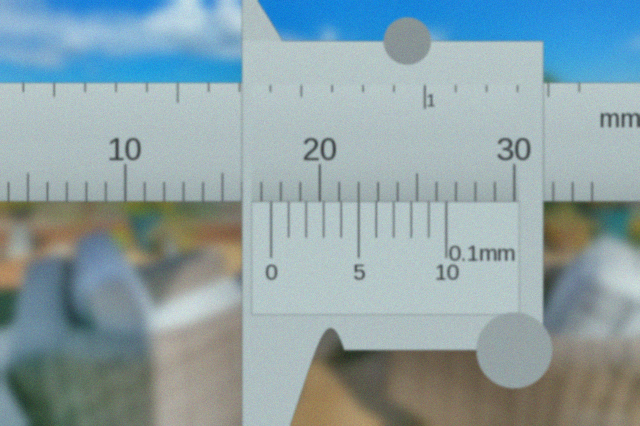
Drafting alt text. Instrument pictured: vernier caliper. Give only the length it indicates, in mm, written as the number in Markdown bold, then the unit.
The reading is **17.5** mm
